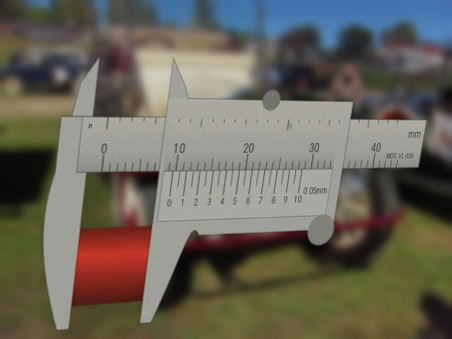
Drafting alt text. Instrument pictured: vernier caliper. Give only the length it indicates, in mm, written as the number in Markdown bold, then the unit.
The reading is **9.6** mm
